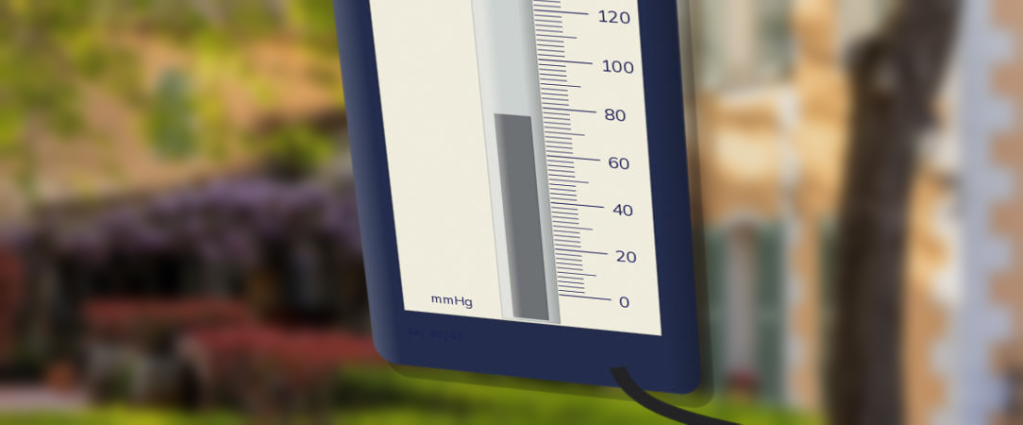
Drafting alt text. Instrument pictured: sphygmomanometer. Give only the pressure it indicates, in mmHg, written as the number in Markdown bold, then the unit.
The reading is **76** mmHg
